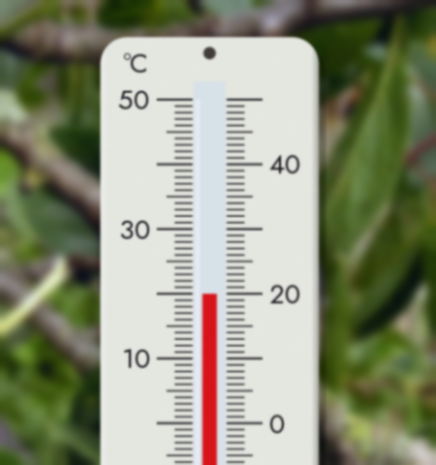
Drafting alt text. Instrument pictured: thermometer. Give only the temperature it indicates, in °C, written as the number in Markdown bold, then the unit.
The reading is **20** °C
